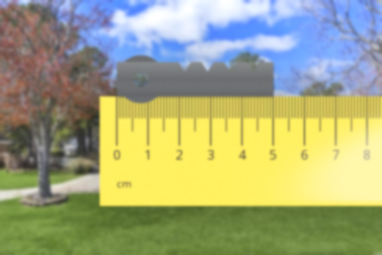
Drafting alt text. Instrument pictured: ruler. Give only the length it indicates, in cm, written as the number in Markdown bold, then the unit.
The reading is **5** cm
